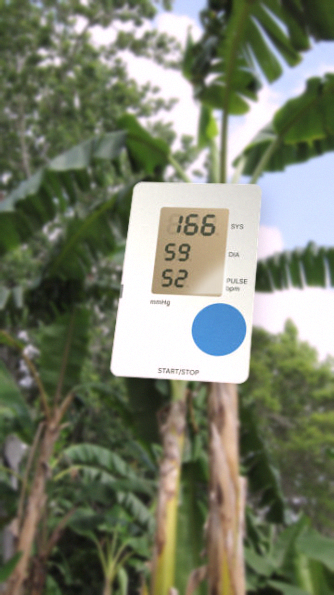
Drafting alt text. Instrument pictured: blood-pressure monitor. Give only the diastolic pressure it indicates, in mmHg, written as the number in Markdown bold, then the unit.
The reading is **59** mmHg
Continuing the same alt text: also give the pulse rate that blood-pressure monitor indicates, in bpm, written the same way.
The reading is **52** bpm
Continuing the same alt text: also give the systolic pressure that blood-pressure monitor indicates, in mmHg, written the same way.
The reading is **166** mmHg
